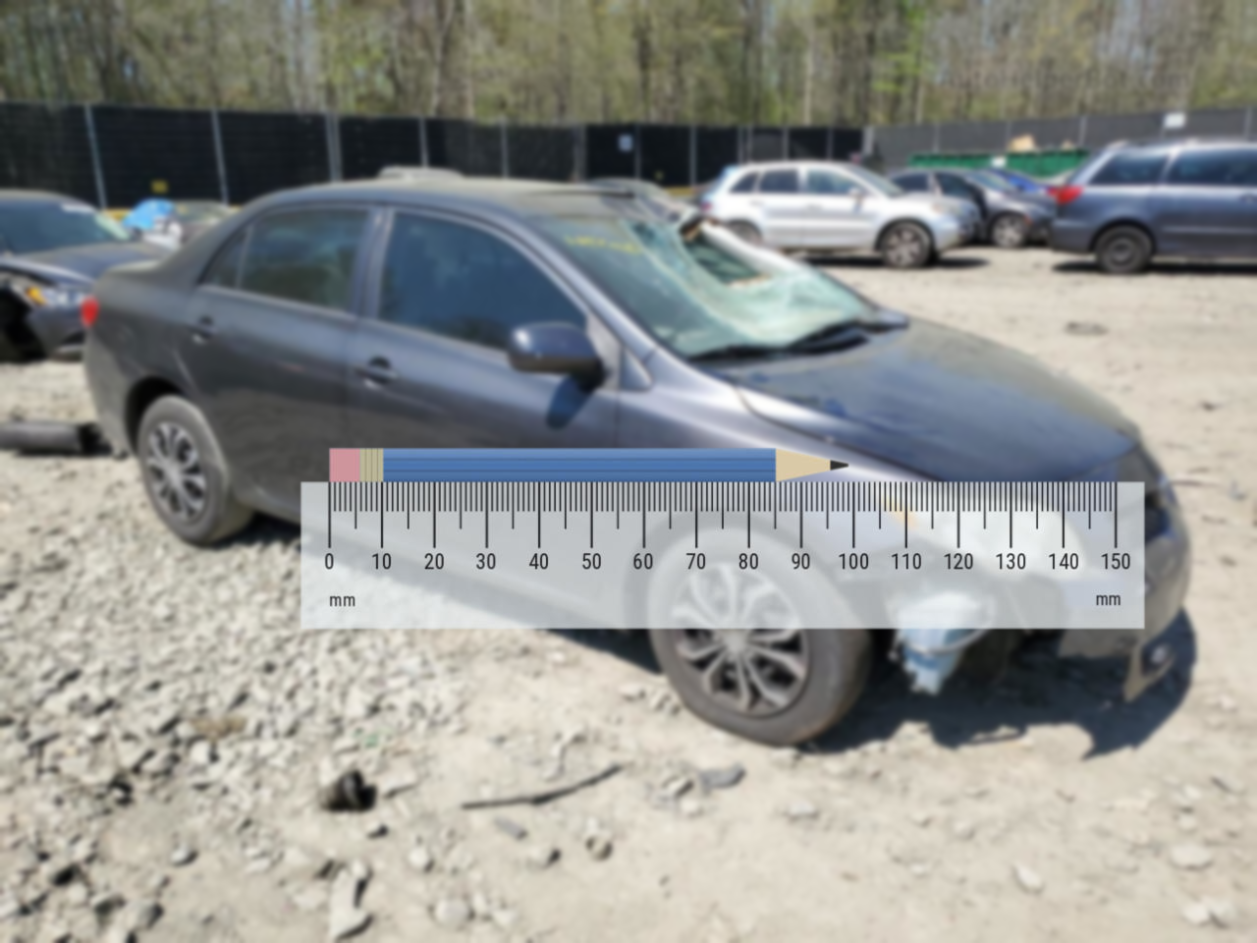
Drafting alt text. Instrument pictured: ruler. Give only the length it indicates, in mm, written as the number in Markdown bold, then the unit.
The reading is **99** mm
